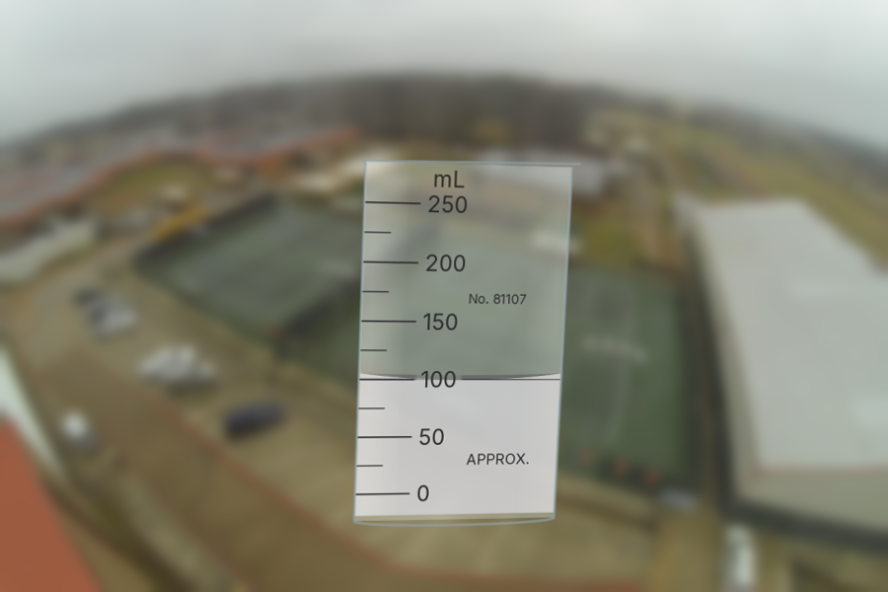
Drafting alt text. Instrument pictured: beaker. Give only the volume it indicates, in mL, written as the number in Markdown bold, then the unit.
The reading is **100** mL
